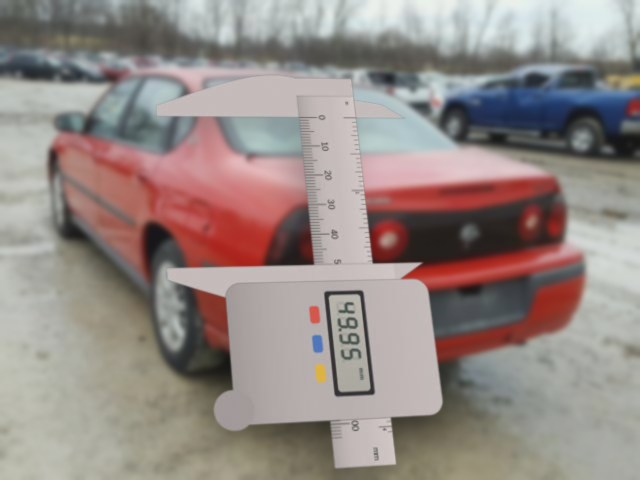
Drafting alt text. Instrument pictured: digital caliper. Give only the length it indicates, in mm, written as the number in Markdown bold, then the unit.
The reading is **49.95** mm
